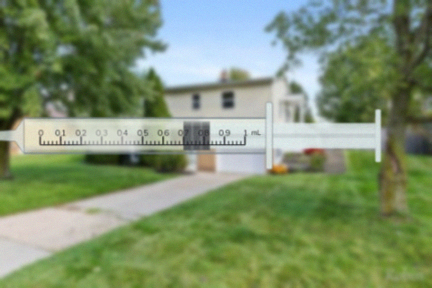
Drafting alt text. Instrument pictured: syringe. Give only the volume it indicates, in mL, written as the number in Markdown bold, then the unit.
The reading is **0.7** mL
